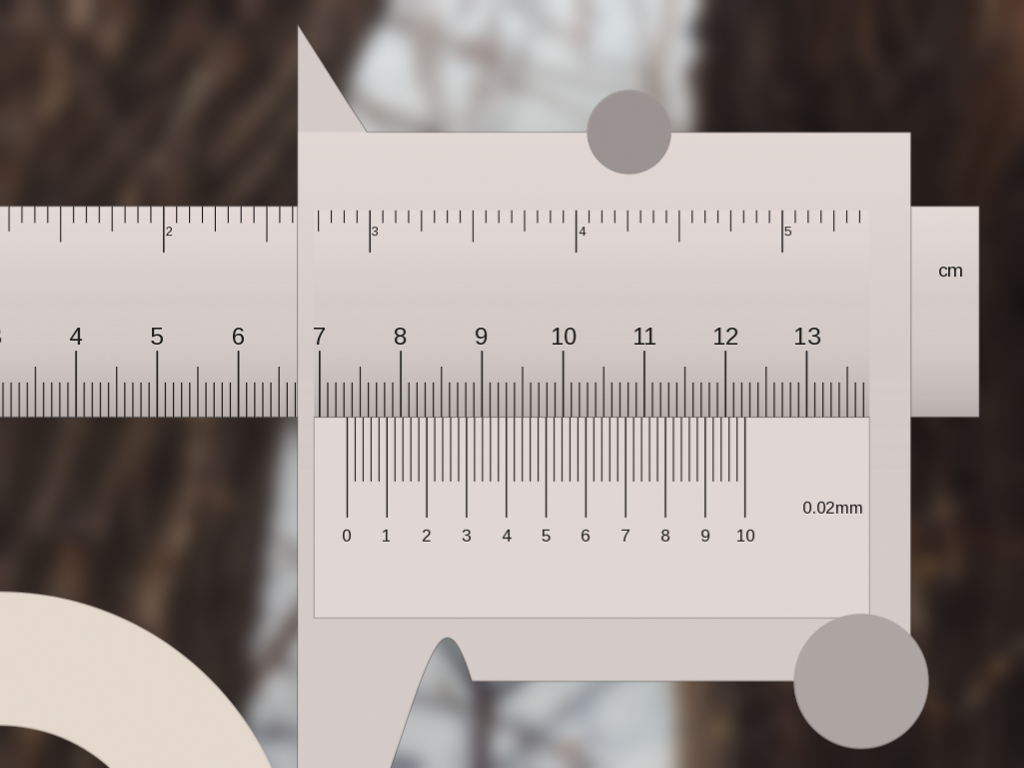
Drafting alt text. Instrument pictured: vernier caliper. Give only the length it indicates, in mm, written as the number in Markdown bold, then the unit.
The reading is **73.4** mm
